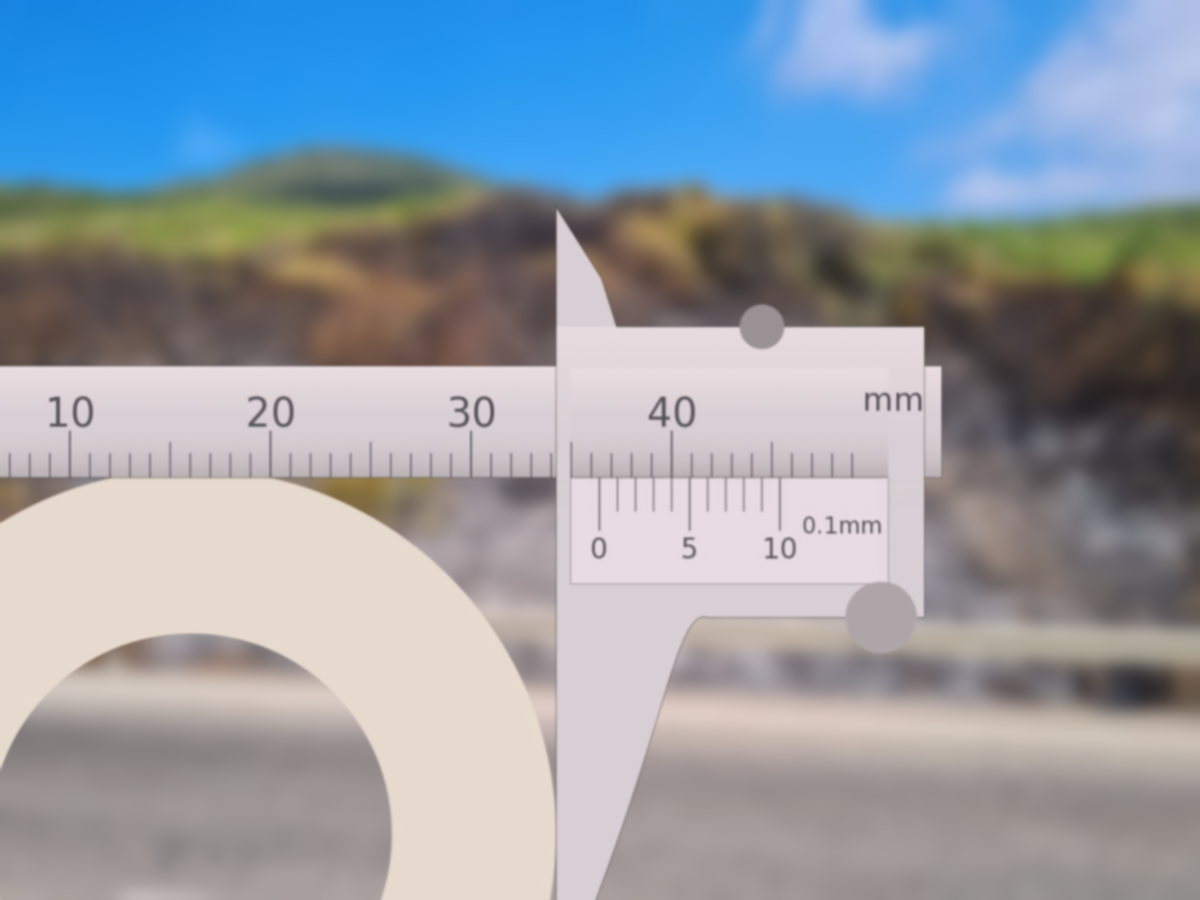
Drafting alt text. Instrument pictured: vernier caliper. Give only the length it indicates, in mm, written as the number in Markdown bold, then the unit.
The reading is **36.4** mm
